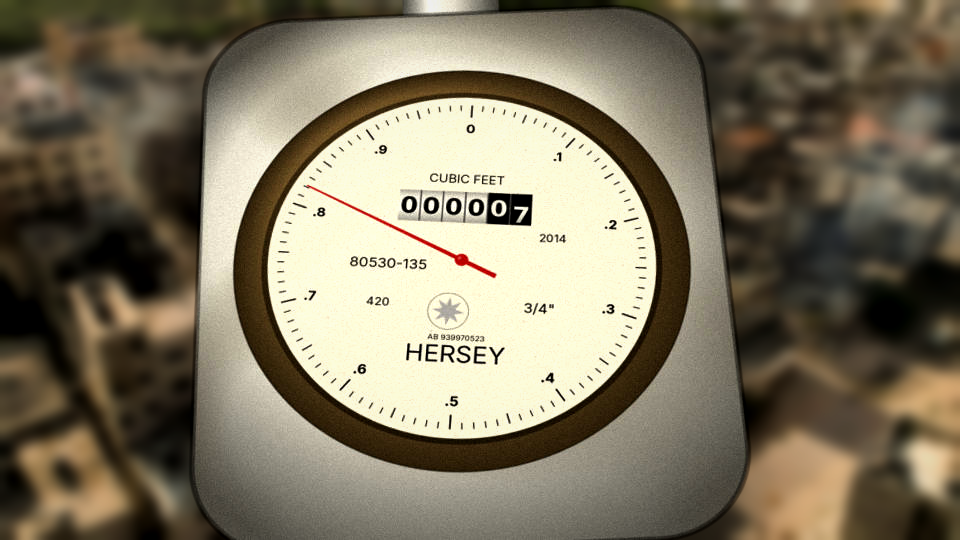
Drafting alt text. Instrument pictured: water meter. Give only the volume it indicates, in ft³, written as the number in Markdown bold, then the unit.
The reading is **6.82** ft³
